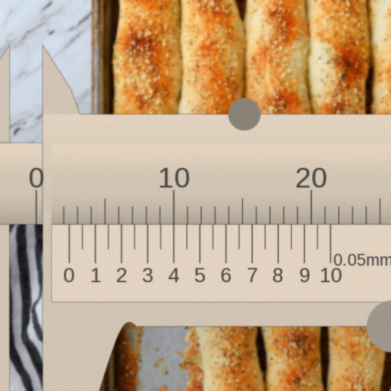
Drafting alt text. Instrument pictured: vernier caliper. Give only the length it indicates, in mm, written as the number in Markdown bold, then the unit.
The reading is **2.4** mm
